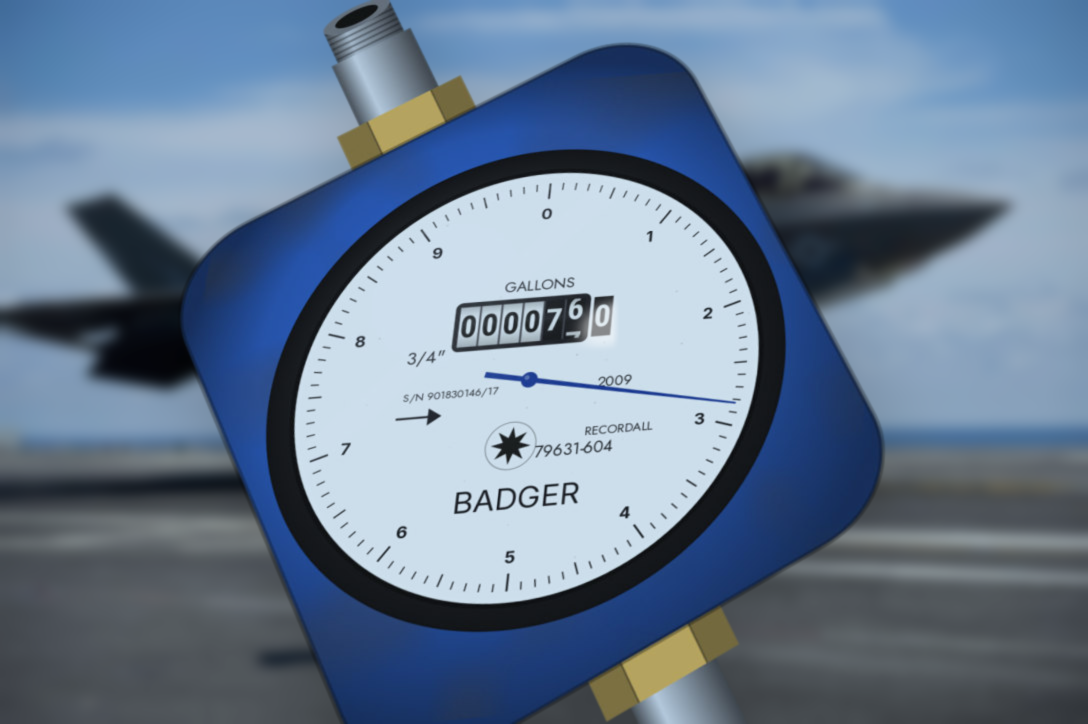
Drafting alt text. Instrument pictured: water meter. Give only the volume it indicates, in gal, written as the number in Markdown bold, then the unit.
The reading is **762.8** gal
